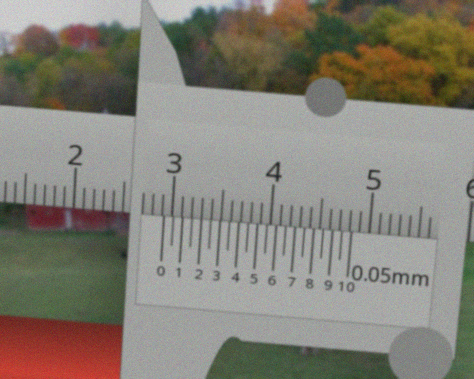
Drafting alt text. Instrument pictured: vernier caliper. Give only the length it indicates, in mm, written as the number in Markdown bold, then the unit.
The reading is **29.2** mm
